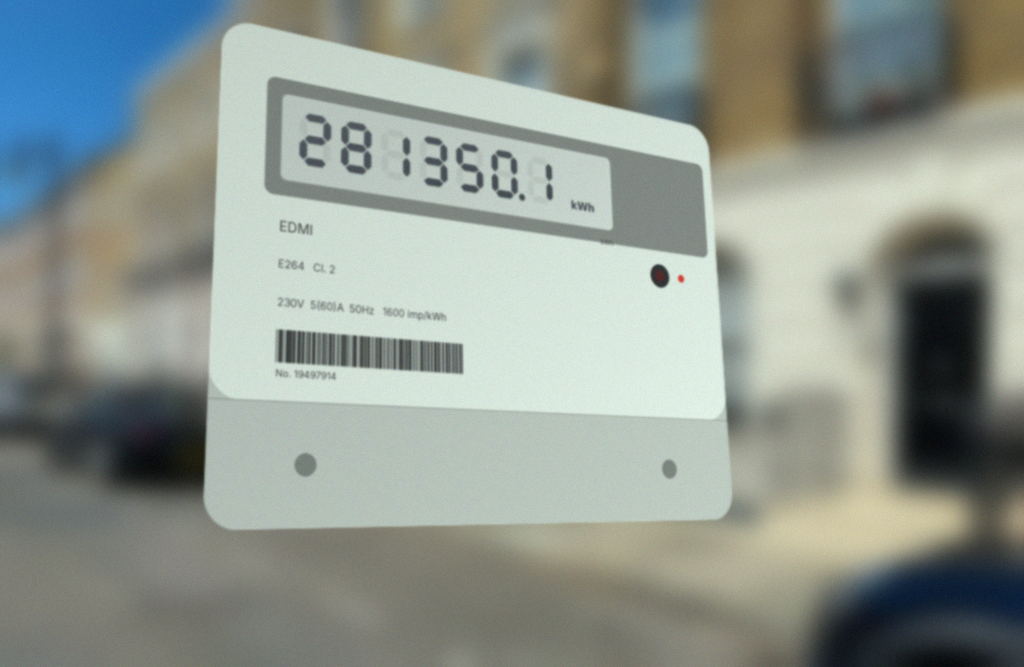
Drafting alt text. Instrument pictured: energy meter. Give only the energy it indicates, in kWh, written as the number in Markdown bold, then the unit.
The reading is **281350.1** kWh
